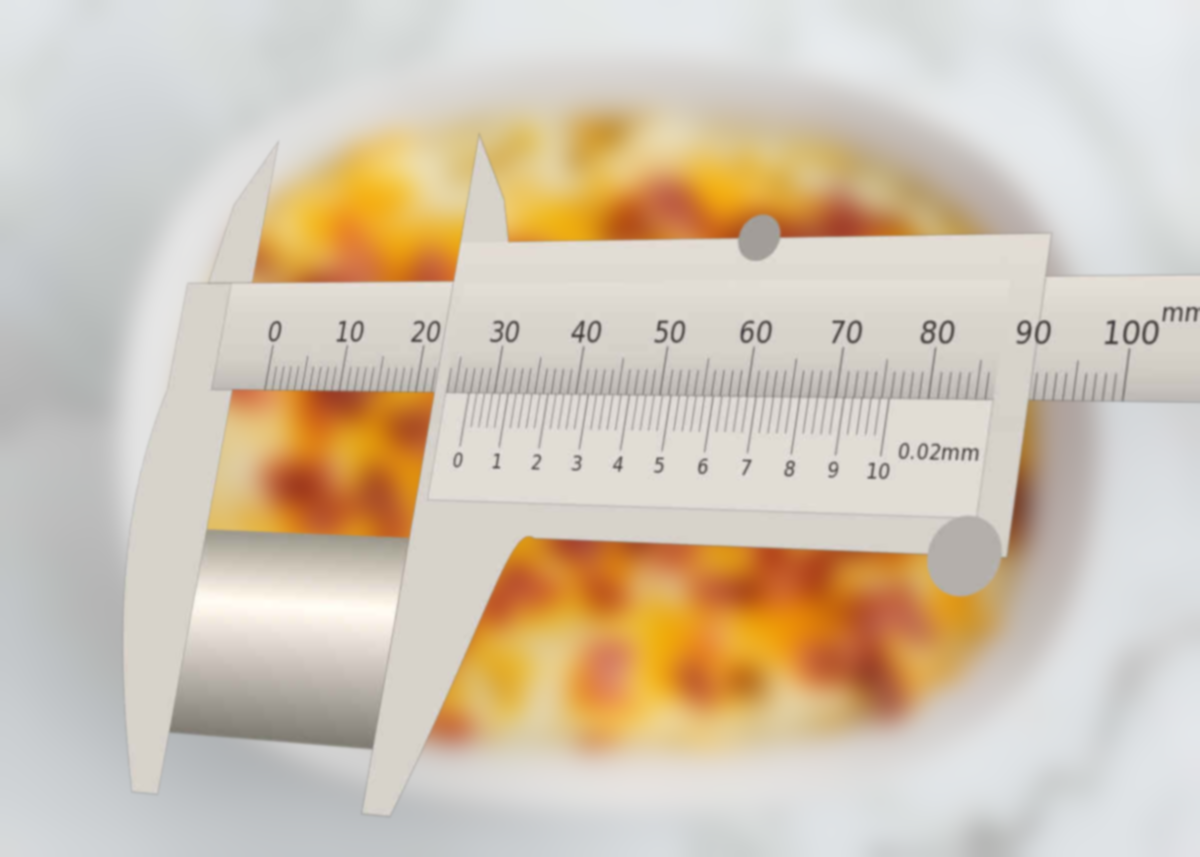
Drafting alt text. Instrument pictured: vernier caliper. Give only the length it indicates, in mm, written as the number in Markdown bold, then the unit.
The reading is **26.8** mm
